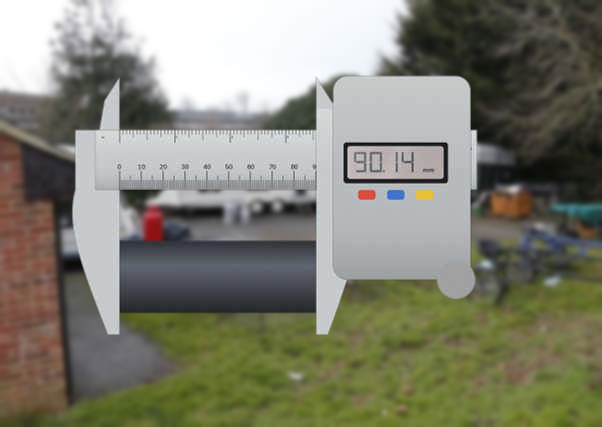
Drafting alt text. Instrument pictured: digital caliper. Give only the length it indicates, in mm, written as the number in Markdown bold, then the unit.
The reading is **90.14** mm
